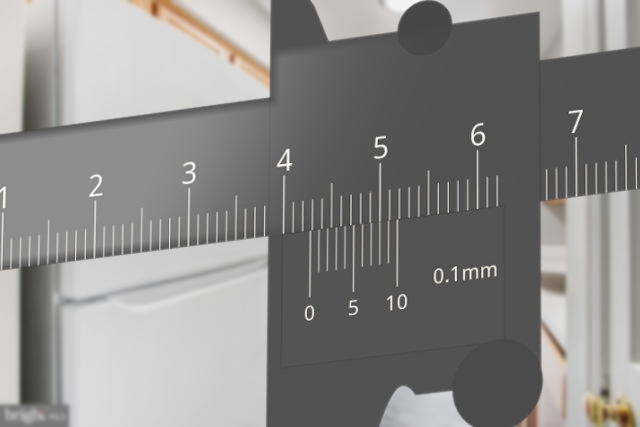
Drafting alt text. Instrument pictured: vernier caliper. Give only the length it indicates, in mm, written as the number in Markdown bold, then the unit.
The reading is **42.8** mm
